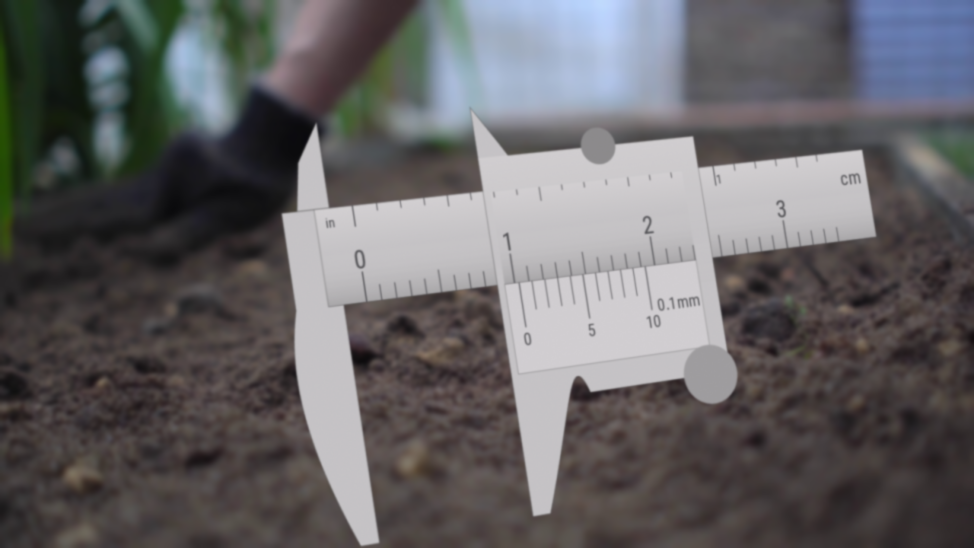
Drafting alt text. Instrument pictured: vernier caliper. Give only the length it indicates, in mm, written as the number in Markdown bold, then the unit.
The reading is **10.3** mm
